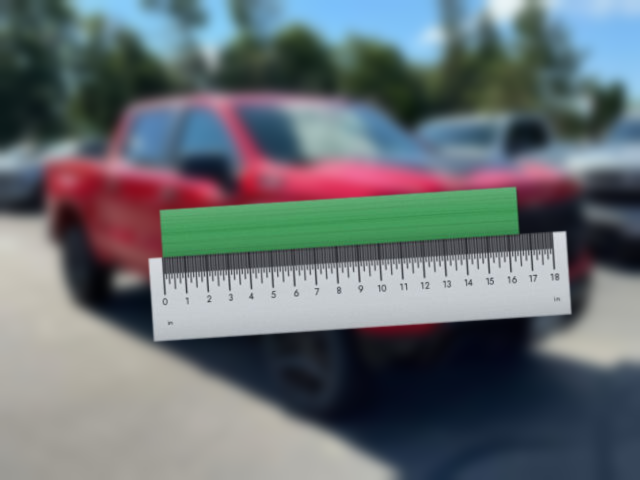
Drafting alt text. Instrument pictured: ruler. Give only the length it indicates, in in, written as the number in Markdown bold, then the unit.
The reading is **16.5** in
